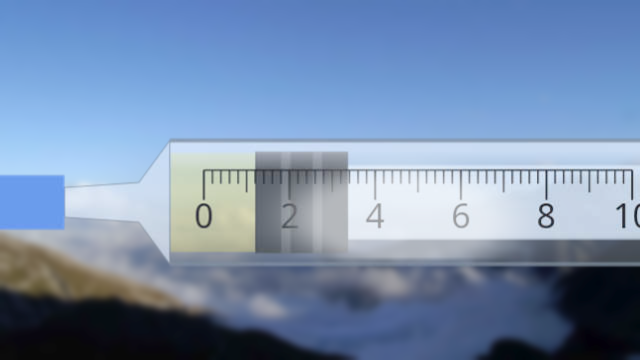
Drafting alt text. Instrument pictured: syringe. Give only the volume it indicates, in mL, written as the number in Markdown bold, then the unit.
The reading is **1.2** mL
